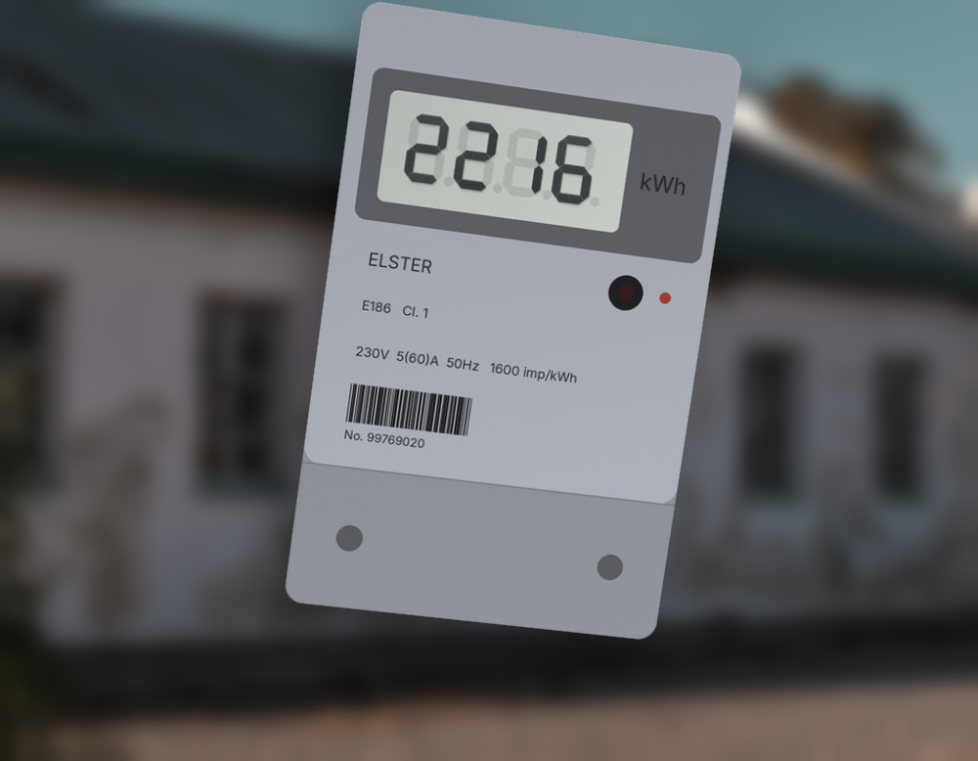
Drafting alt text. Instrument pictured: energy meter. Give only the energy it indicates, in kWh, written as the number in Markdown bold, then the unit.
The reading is **2216** kWh
